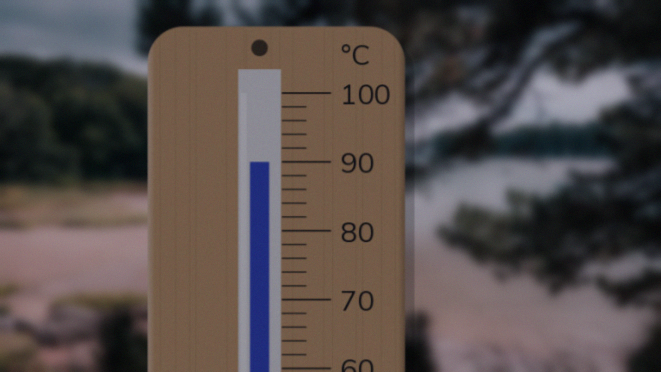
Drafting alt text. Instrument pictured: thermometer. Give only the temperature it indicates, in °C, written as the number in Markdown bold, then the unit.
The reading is **90** °C
